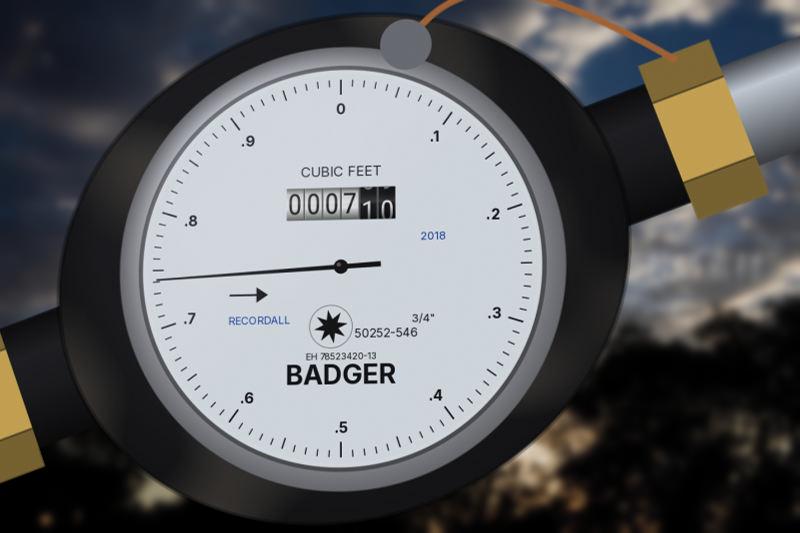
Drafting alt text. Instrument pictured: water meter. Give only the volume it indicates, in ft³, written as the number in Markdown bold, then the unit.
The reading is **709.74** ft³
